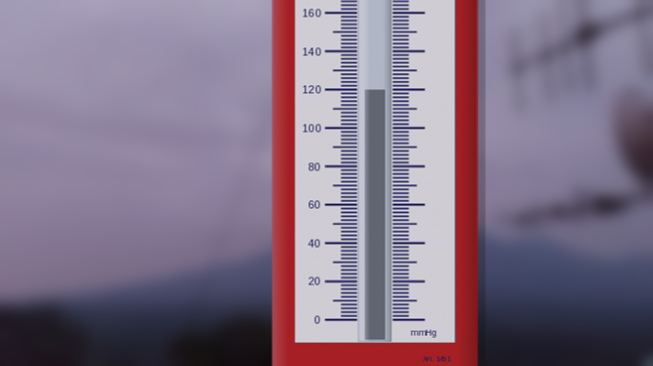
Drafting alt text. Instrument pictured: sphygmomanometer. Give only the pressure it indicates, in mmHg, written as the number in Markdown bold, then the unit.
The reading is **120** mmHg
